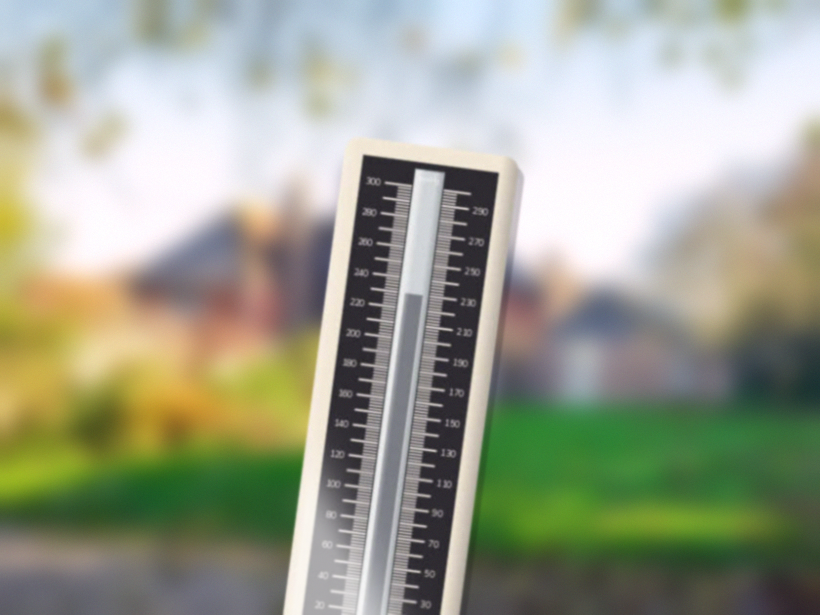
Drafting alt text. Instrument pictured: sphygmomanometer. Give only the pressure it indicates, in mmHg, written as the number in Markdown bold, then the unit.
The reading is **230** mmHg
